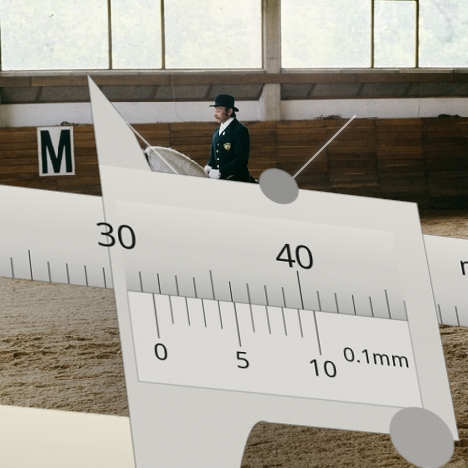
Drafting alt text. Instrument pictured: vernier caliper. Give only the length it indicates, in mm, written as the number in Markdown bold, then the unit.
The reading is **31.6** mm
